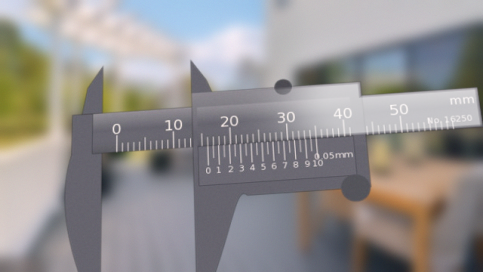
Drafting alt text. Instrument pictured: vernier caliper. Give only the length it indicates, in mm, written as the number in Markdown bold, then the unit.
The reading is **16.0** mm
